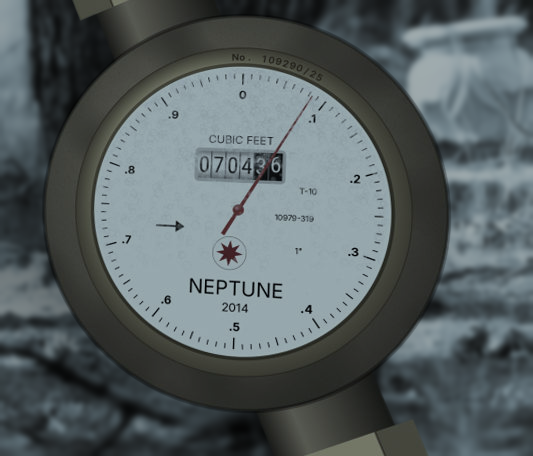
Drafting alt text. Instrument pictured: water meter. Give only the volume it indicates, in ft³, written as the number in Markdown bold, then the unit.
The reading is **70436.08** ft³
